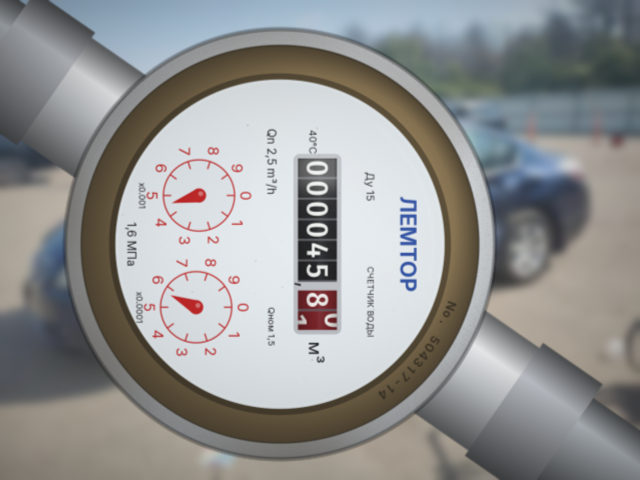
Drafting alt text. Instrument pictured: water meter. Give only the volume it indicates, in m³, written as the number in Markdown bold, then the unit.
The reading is **45.8045** m³
